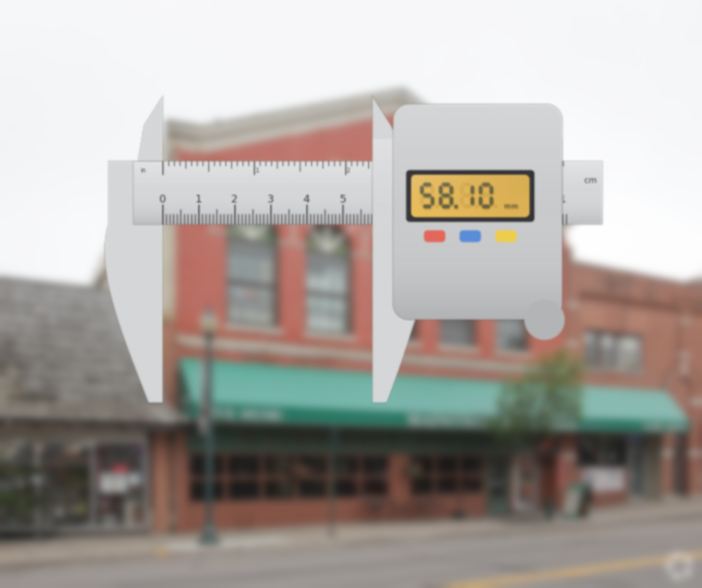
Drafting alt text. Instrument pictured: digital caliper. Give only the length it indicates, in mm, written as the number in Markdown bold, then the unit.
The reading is **58.10** mm
